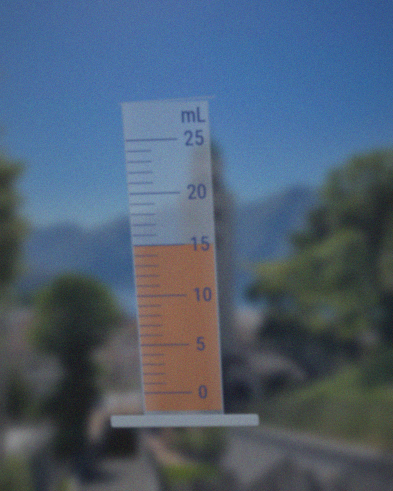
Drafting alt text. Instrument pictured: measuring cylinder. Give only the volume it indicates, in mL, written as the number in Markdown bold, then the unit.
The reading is **15** mL
